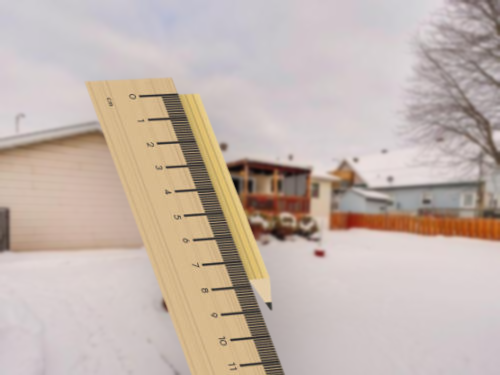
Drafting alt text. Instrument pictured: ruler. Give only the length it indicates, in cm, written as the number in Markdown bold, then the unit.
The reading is **9** cm
